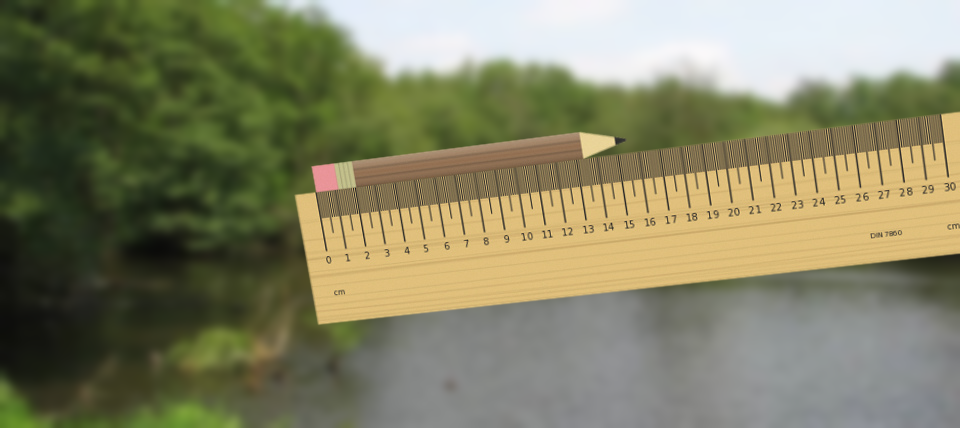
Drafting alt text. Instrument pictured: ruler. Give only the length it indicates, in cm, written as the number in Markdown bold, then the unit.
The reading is **15.5** cm
